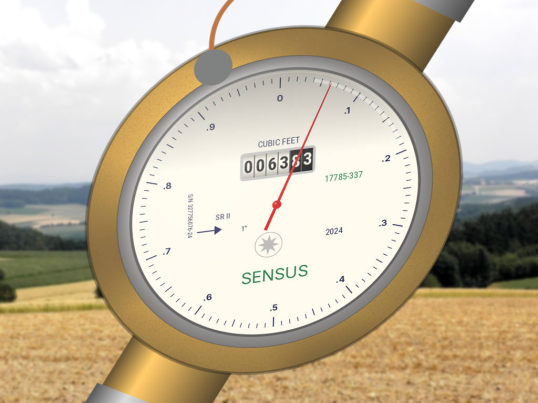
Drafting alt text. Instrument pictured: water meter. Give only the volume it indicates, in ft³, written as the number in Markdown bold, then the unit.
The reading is **6383.06** ft³
